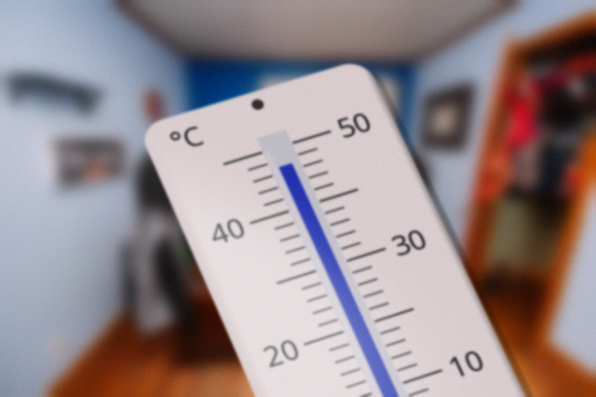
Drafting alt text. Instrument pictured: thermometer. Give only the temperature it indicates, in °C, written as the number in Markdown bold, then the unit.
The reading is **47** °C
